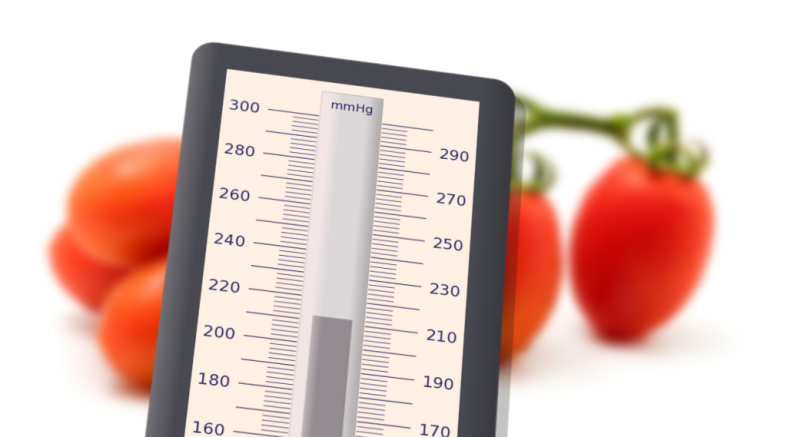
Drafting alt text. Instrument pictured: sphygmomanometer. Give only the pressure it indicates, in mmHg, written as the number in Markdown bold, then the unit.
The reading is **212** mmHg
